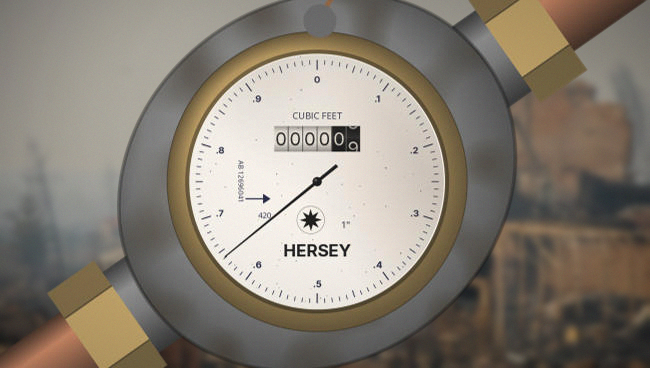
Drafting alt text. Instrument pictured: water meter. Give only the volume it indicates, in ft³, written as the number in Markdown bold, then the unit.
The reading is **8.64** ft³
